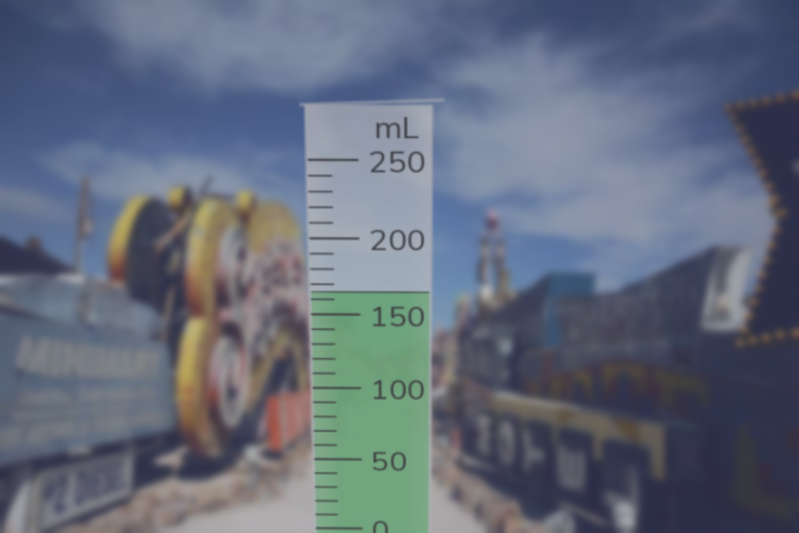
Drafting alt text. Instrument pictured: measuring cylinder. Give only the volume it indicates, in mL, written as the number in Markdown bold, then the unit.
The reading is **165** mL
